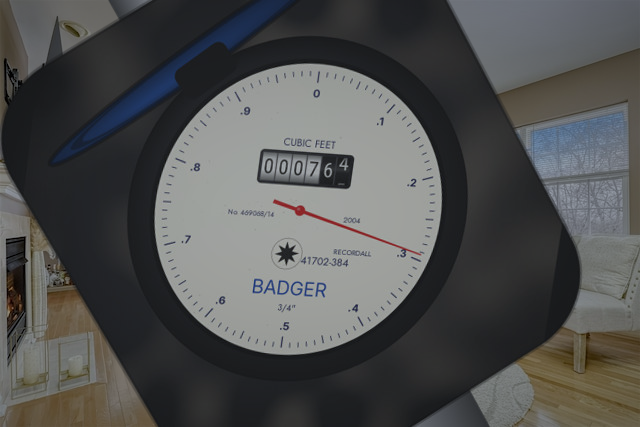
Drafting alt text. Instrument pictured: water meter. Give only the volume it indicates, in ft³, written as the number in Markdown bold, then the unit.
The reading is **764.29** ft³
